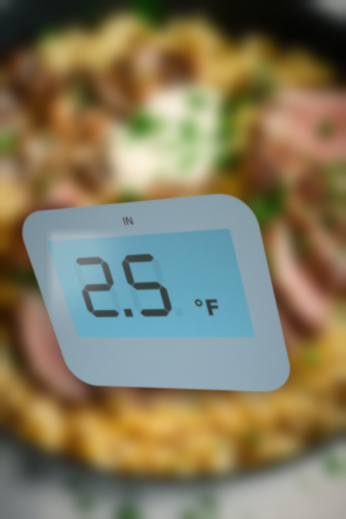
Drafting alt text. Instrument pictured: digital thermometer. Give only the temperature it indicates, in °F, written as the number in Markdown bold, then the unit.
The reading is **2.5** °F
